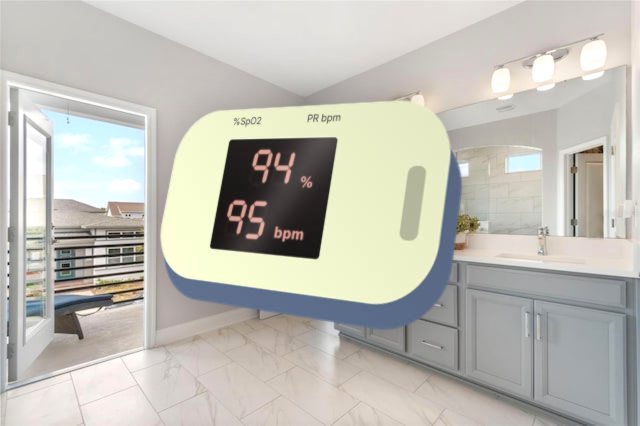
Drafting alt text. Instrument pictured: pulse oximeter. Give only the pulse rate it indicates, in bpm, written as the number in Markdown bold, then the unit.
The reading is **95** bpm
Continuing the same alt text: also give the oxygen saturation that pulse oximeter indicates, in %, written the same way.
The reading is **94** %
